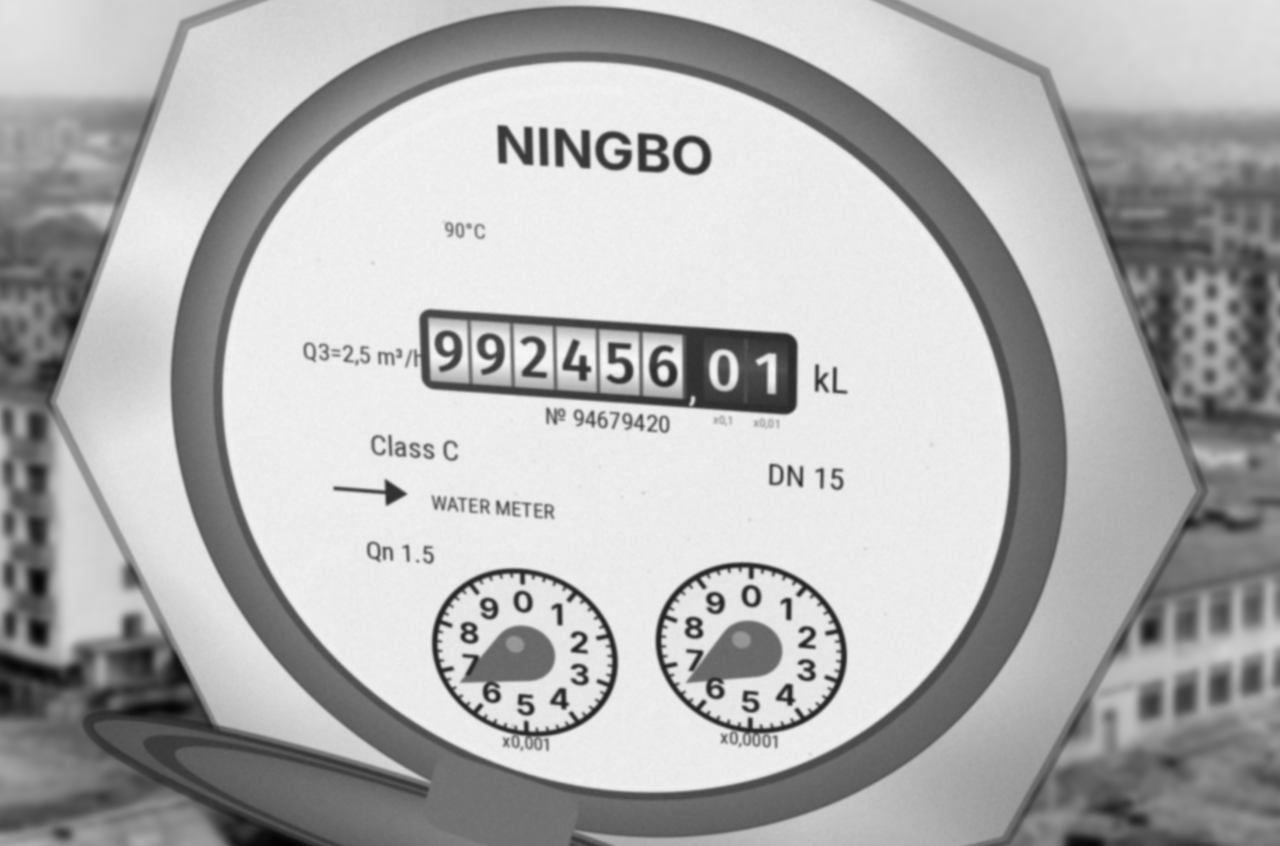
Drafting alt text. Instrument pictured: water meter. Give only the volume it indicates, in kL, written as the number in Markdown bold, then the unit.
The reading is **992456.0166** kL
